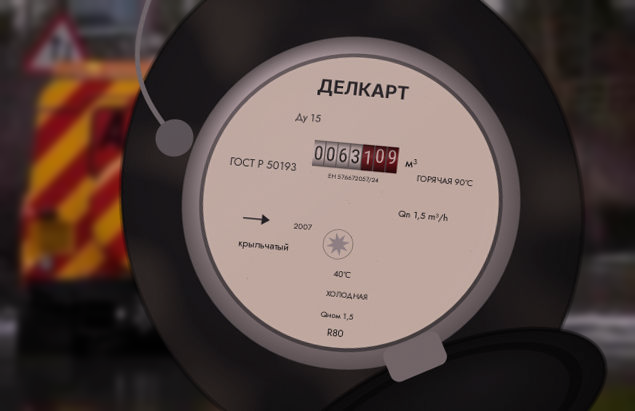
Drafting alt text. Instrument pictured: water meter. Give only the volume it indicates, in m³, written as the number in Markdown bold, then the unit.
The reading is **63.109** m³
